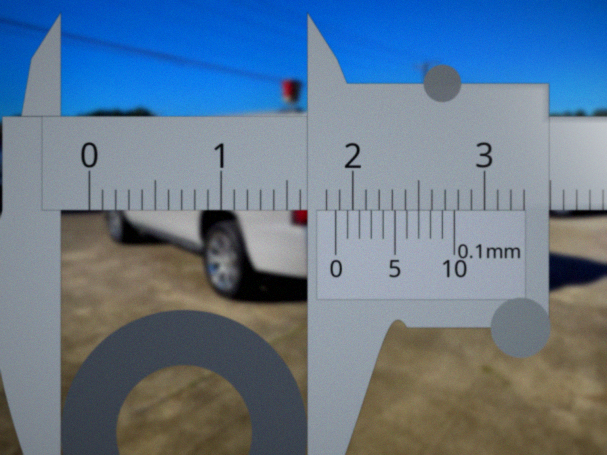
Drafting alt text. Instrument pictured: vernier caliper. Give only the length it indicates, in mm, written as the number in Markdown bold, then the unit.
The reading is **18.7** mm
